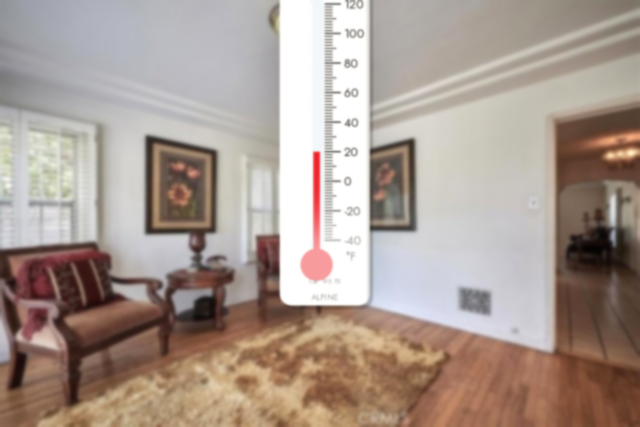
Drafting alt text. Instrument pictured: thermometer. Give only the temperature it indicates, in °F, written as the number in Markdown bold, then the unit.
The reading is **20** °F
